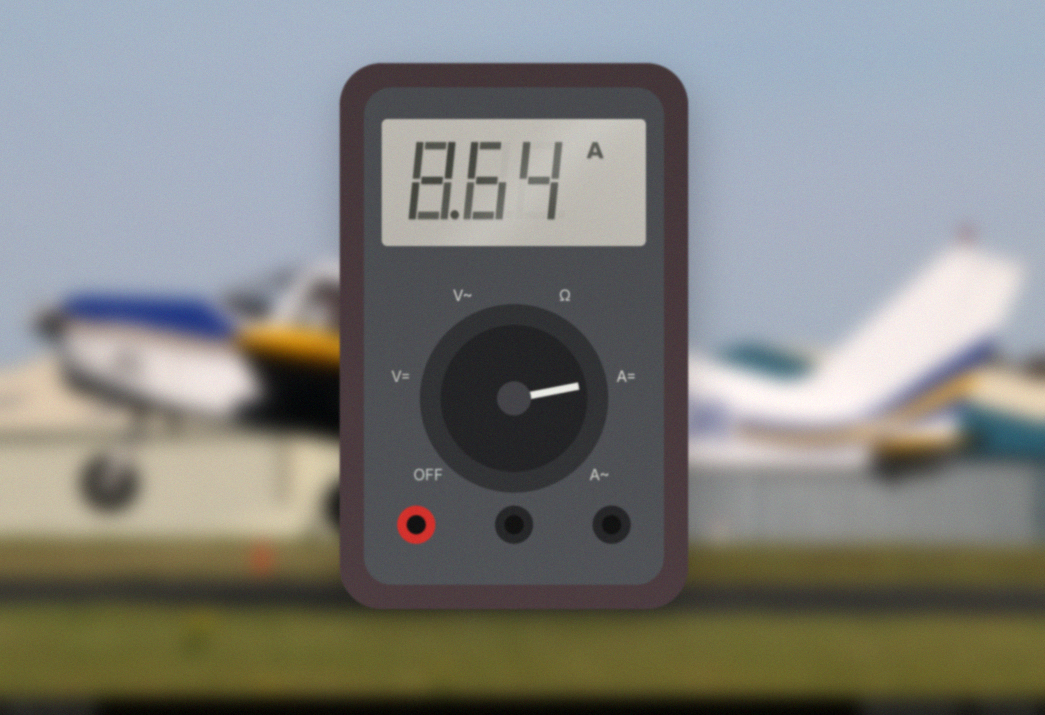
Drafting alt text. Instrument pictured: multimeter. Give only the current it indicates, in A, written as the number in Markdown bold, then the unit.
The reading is **8.64** A
